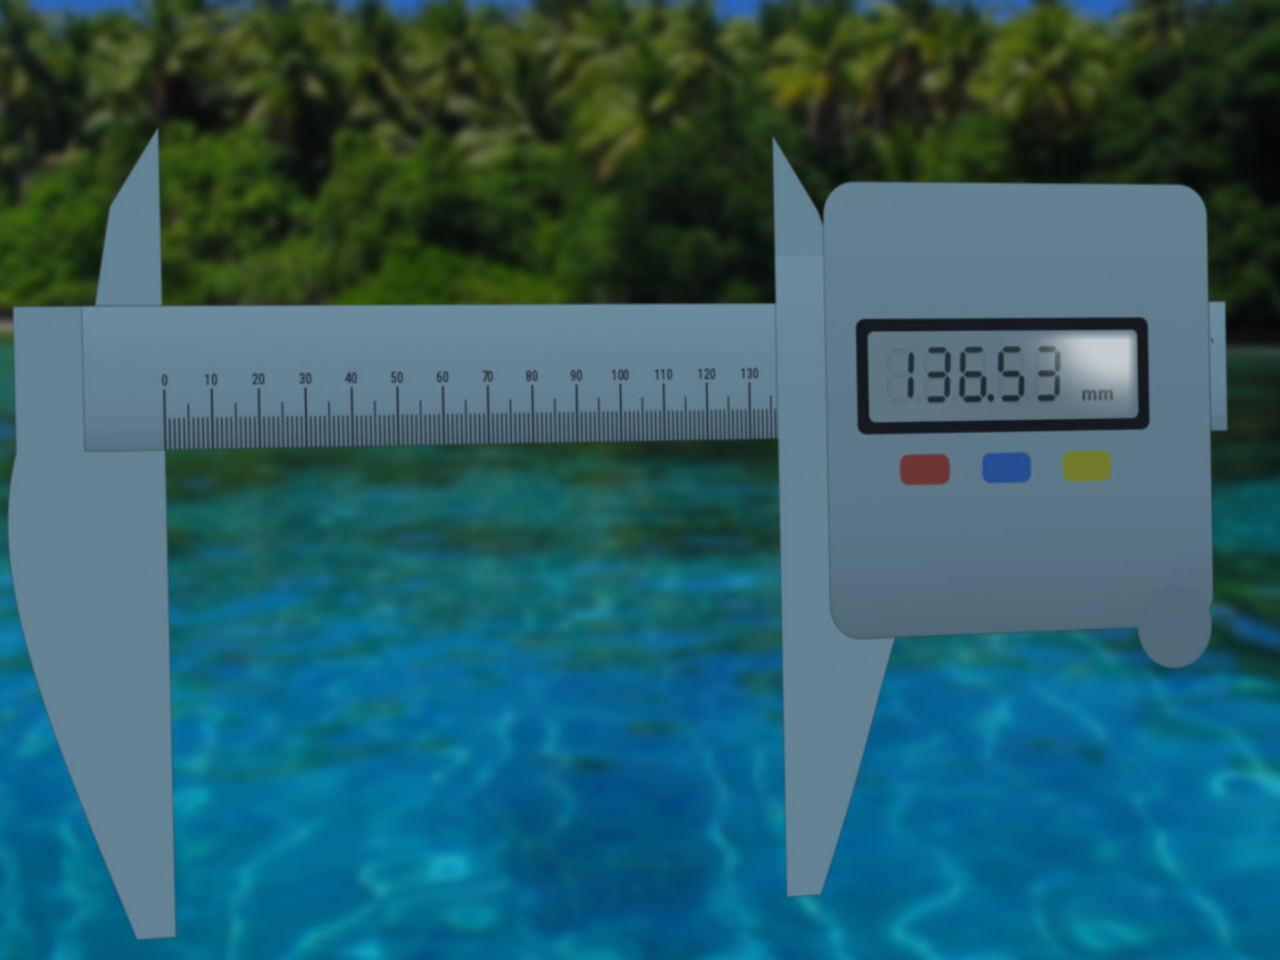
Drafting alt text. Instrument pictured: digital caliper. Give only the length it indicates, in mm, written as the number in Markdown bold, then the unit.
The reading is **136.53** mm
